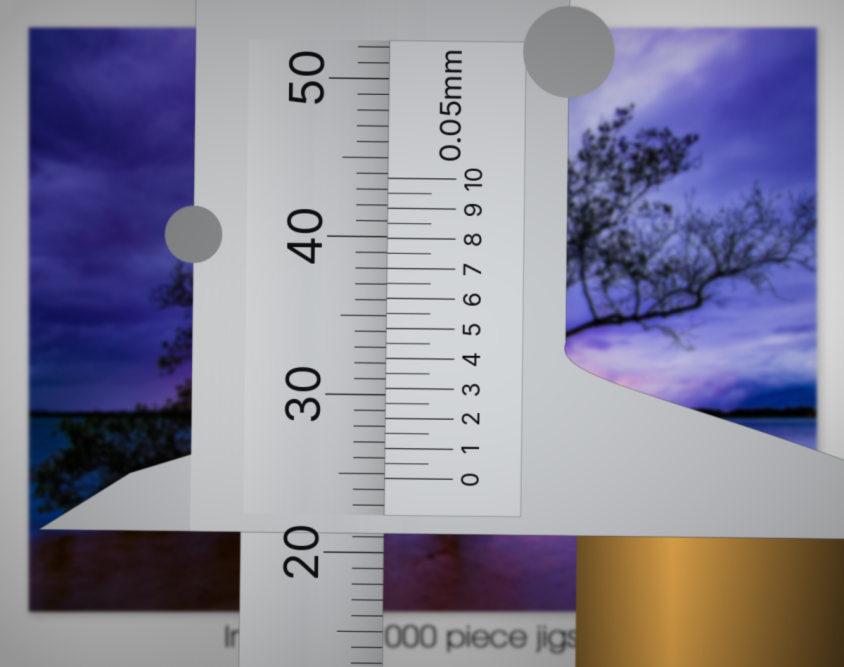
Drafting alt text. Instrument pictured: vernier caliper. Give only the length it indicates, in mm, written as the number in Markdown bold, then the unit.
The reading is **24.7** mm
